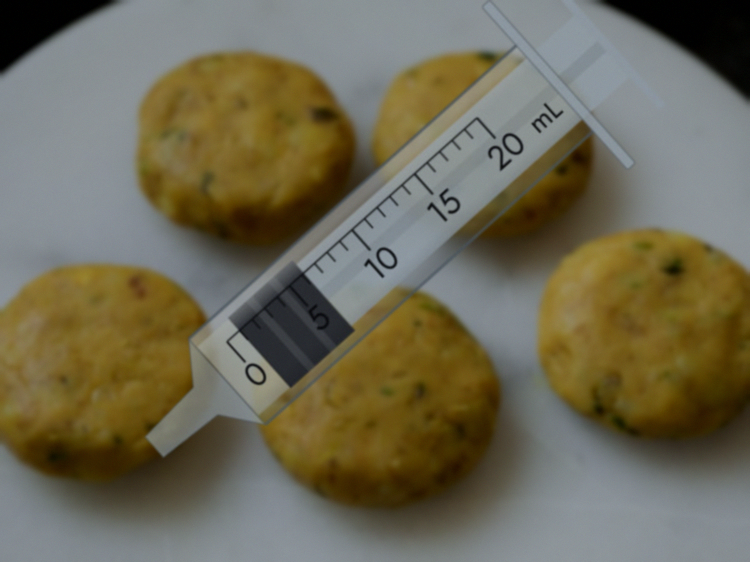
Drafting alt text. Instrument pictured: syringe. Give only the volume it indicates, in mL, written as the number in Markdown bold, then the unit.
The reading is **1** mL
